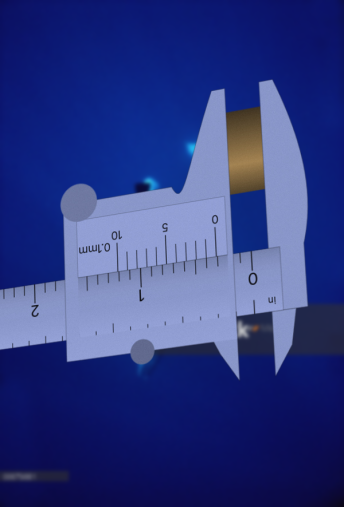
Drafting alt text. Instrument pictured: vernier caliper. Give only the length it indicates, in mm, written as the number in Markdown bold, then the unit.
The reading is **3.1** mm
